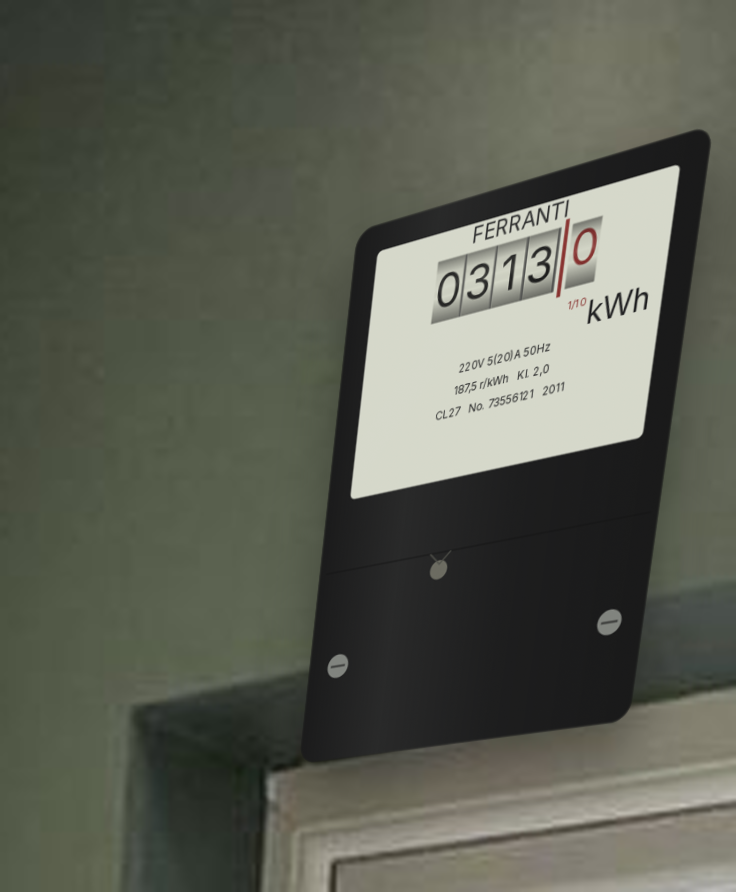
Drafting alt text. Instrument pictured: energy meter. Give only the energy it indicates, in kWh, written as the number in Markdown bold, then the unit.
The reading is **313.0** kWh
